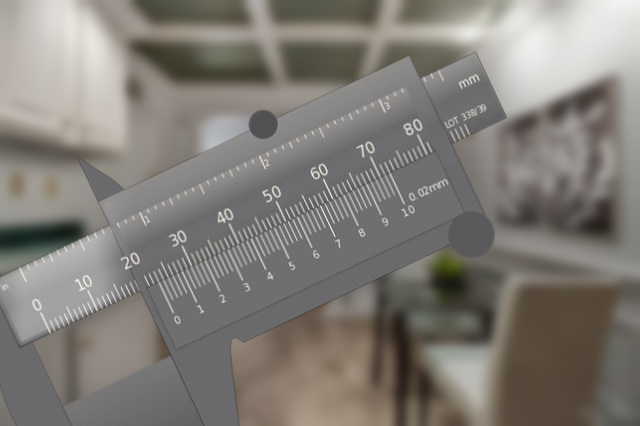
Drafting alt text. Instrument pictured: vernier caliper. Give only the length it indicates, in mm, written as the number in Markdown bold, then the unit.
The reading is **23.0** mm
